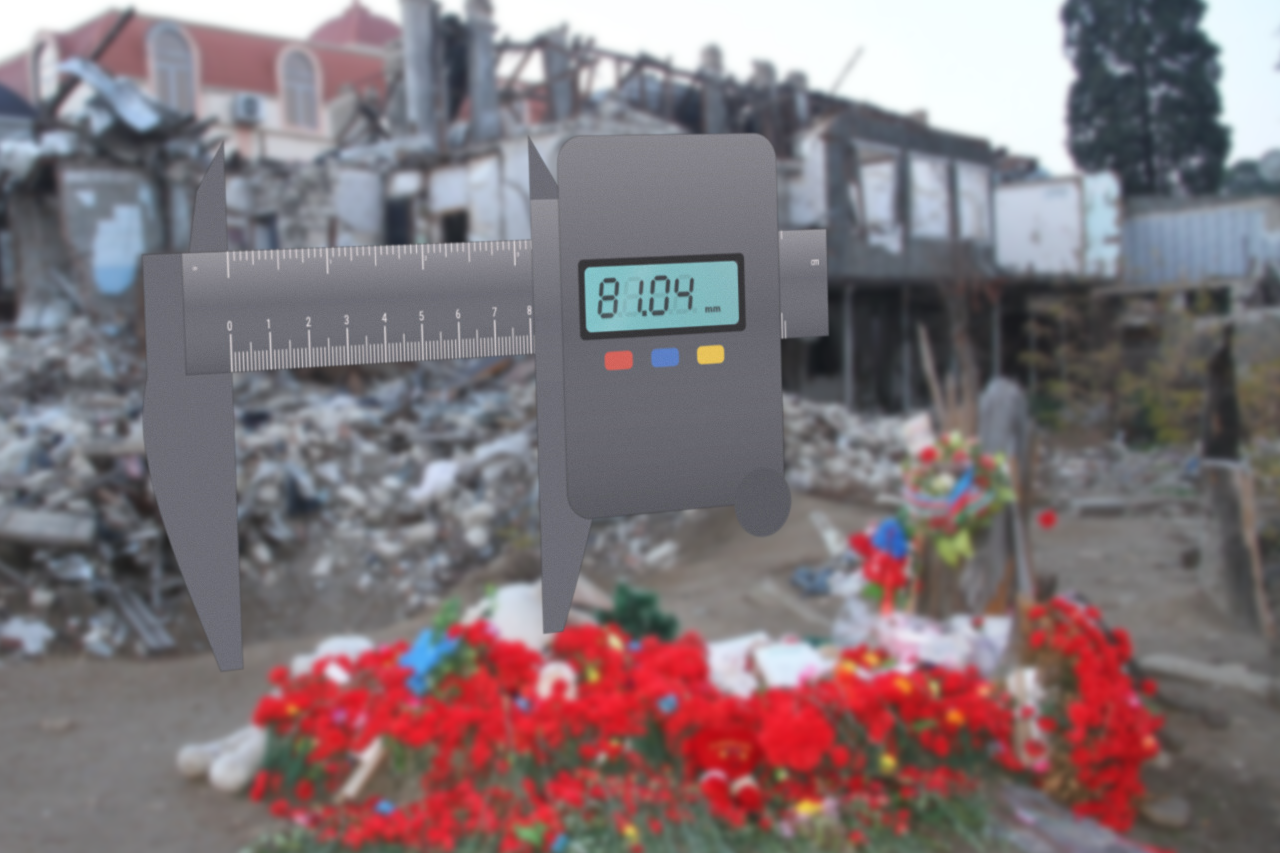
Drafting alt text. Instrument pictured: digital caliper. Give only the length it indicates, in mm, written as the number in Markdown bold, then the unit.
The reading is **81.04** mm
